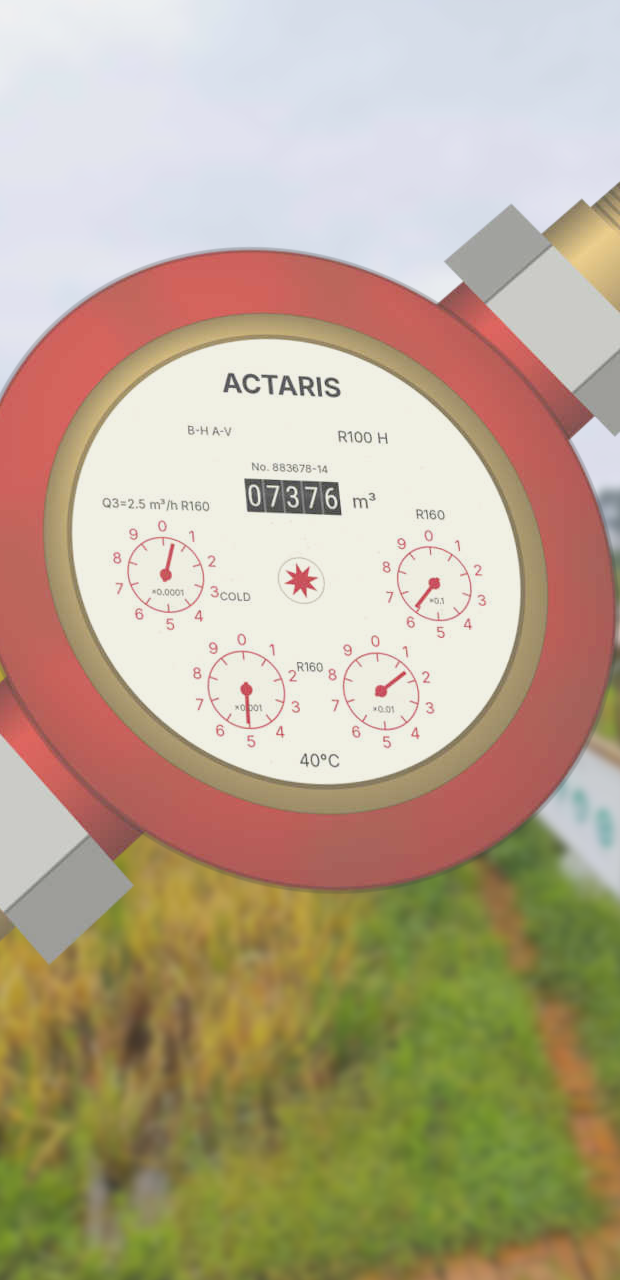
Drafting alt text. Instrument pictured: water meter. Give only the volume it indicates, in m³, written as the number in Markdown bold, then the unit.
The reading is **7376.6150** m³
